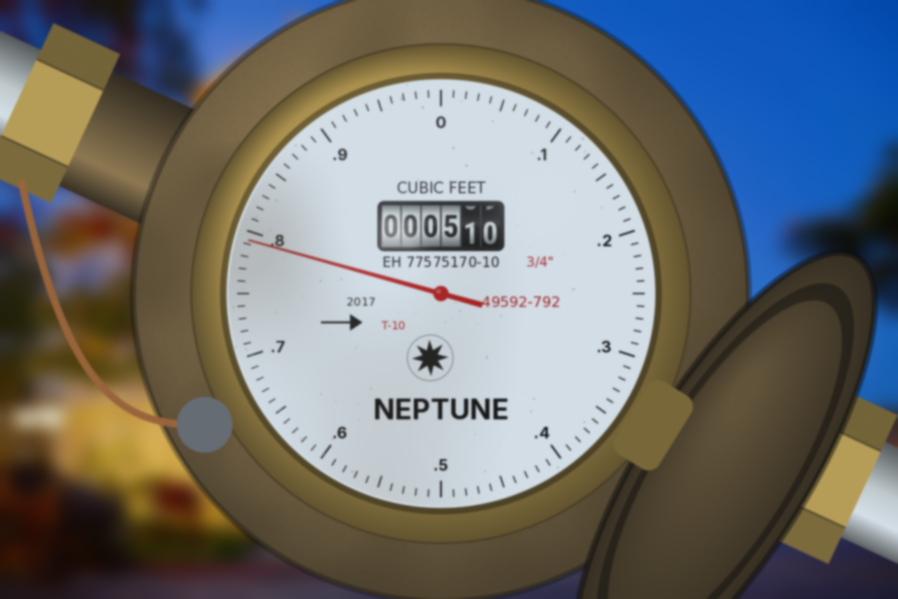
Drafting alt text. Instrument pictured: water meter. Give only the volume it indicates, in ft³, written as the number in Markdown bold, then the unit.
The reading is **509.79** ft³
